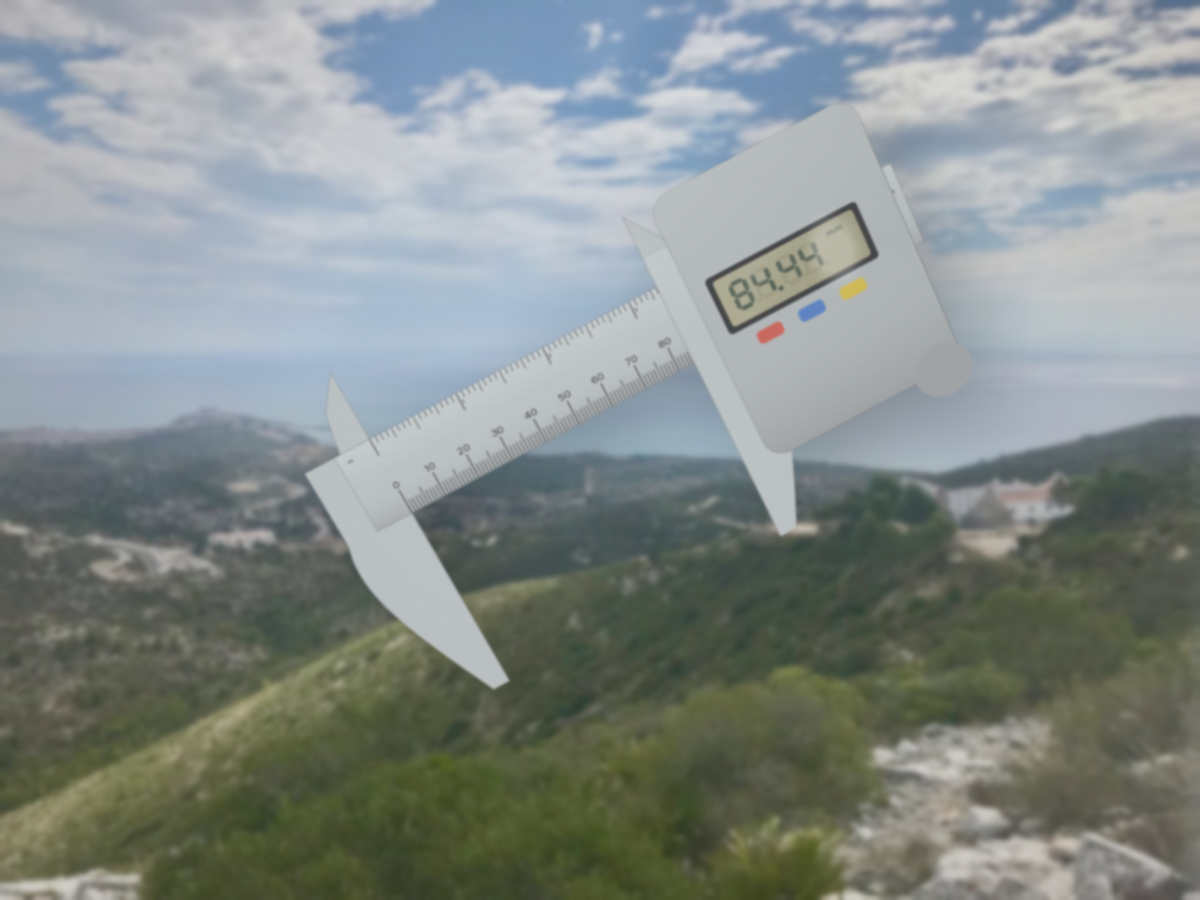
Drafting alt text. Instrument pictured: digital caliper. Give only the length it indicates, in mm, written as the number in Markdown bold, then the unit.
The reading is **84.44** mm
